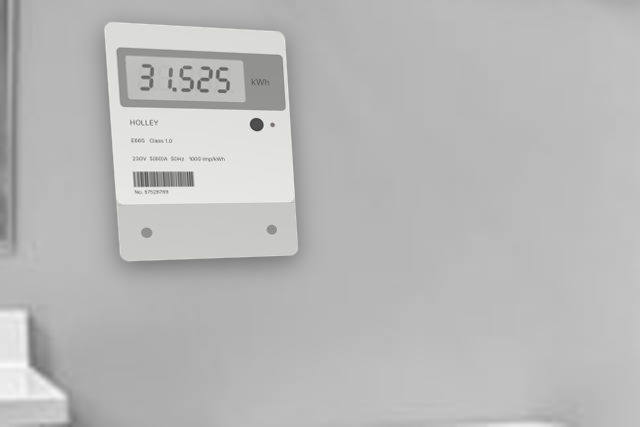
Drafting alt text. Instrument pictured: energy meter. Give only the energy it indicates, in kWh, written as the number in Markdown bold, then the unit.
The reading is **31.525** kWh
